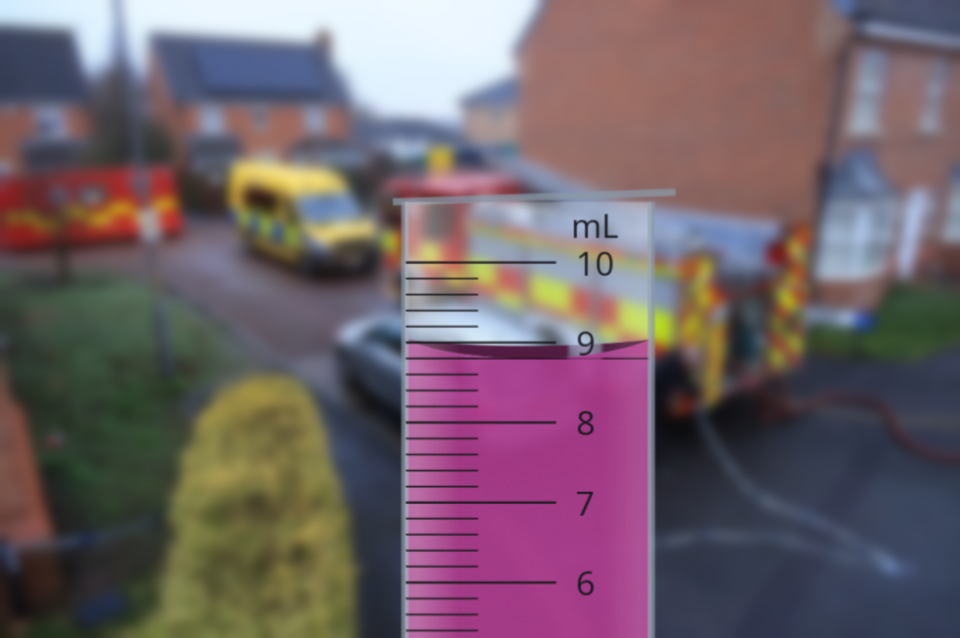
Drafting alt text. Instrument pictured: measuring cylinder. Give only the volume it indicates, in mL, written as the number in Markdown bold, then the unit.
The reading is **8.8** mL
